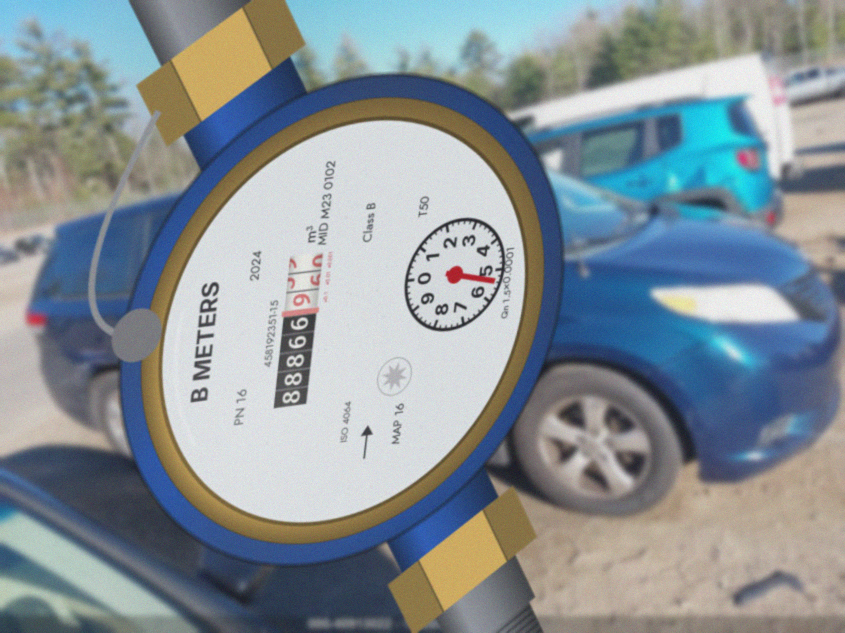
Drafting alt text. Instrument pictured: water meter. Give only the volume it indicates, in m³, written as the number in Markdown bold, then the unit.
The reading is **88866.9595** m³
